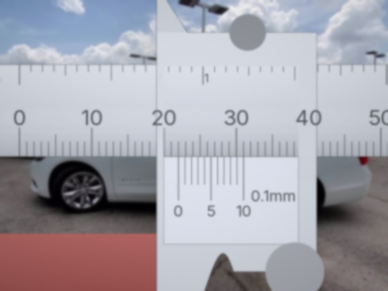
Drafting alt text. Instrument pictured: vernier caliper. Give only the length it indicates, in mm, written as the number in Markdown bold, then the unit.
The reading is **22.0** mm
